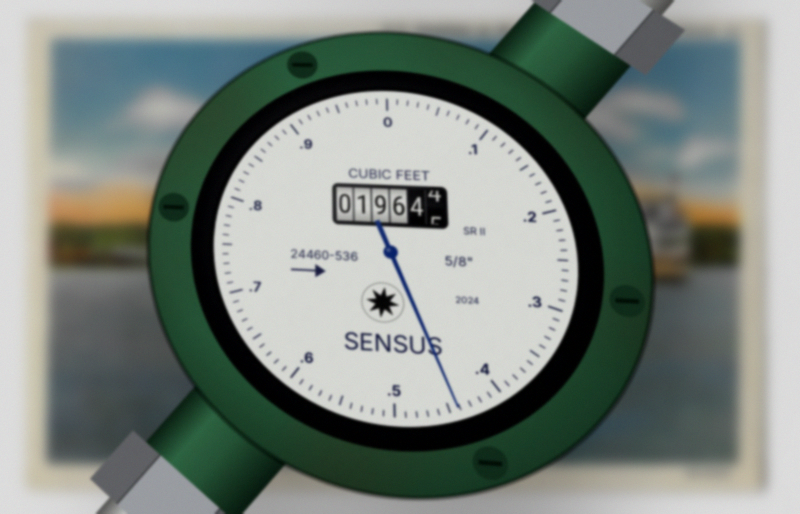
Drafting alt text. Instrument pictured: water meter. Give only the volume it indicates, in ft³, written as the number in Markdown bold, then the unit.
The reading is **19644.44** ft³
